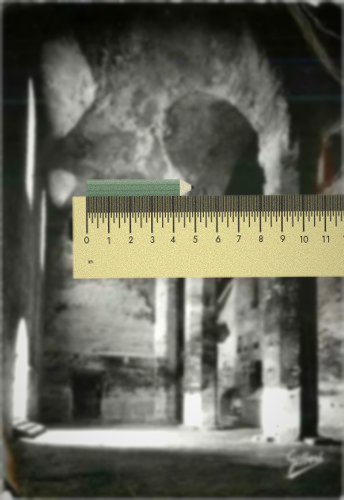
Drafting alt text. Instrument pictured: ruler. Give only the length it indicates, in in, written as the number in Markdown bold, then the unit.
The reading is **5** in
